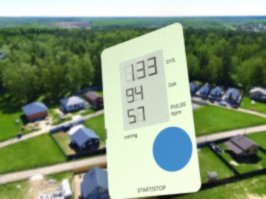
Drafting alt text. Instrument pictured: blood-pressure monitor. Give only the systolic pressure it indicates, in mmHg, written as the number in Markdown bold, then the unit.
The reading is **133** mmHg
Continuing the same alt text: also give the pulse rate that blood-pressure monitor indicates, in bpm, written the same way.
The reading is **57** bpm
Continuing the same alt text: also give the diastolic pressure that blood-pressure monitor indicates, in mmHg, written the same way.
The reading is **94** mmHg
